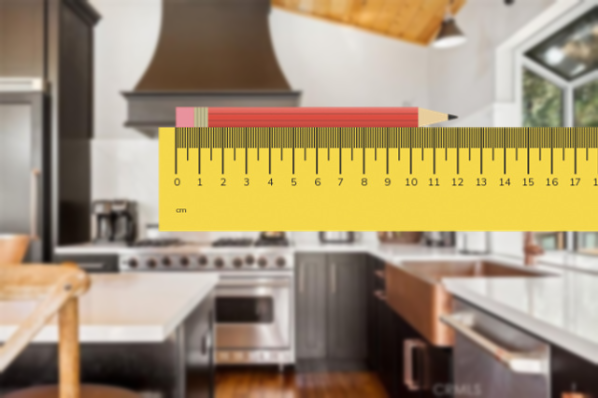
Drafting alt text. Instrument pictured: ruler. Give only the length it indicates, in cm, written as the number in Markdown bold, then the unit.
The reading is **12** cm
